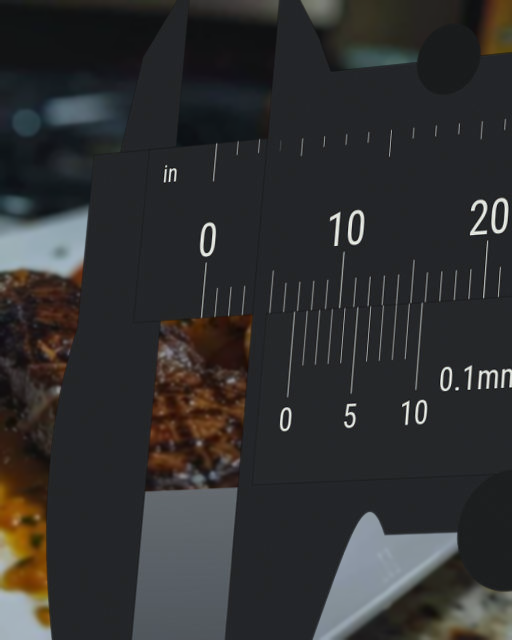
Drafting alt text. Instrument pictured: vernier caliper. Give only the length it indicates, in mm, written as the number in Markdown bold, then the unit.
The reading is **6.8** mm
